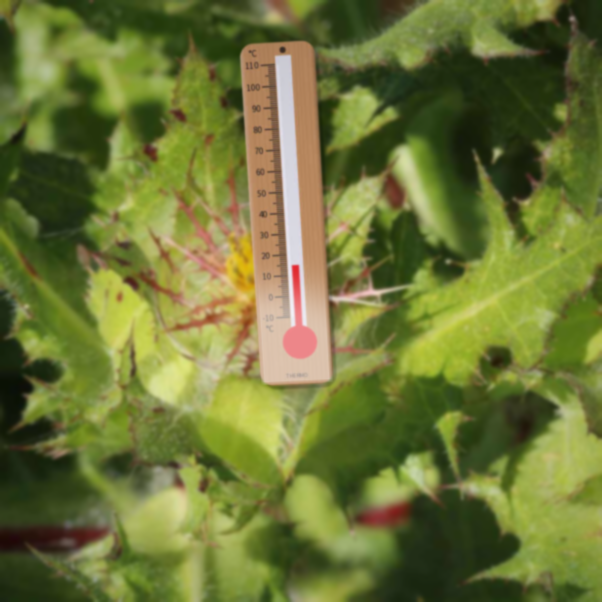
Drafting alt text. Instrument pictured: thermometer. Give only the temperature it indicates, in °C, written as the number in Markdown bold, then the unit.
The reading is **15** °C
